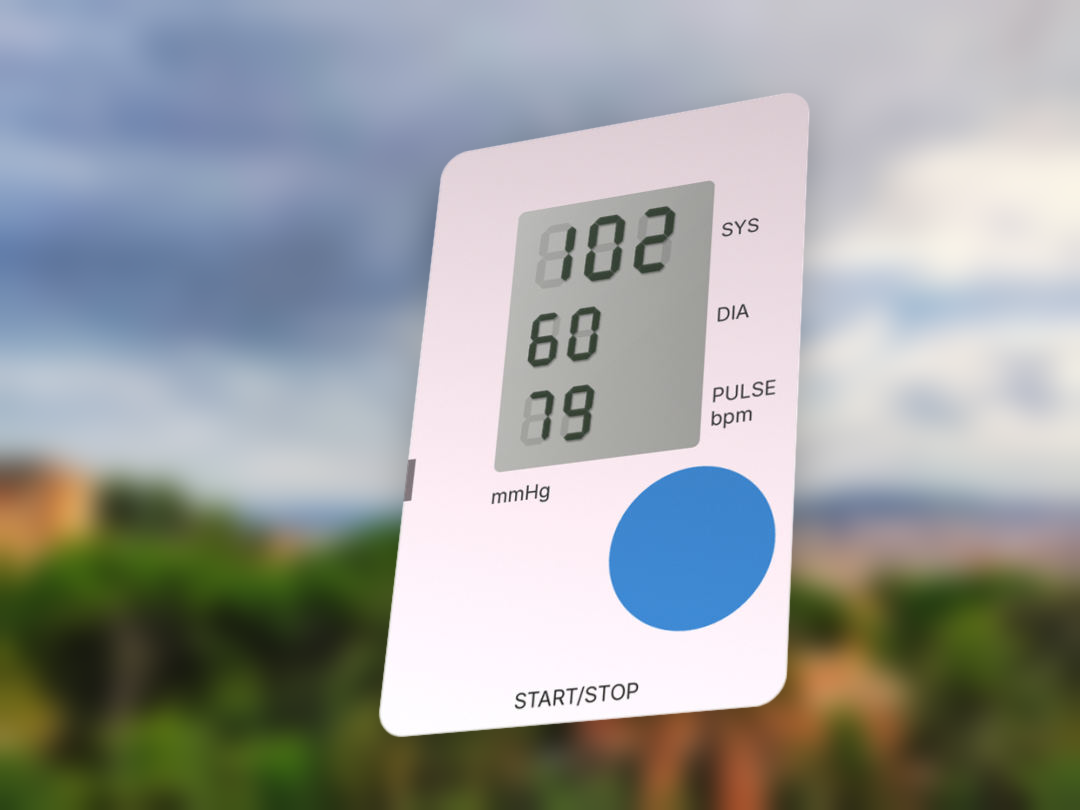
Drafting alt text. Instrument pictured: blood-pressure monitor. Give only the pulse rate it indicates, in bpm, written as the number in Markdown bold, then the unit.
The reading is **79** bpm
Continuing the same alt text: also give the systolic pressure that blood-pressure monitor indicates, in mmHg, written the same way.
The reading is **102** mmHg
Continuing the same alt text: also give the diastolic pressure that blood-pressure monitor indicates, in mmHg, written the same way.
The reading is **60** mmHg
